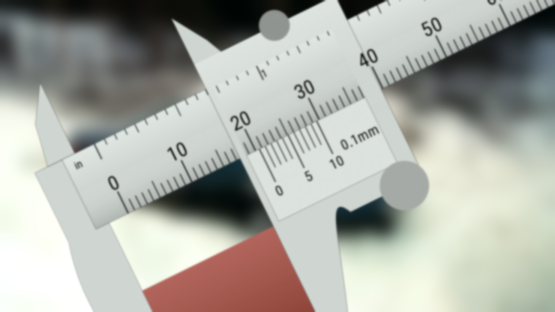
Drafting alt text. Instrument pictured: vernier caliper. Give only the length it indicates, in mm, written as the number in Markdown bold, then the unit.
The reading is **20.6** mm
